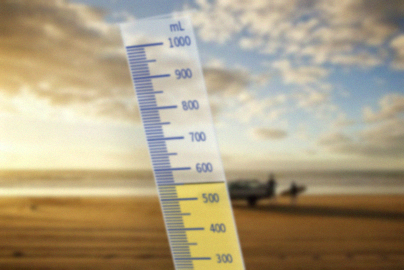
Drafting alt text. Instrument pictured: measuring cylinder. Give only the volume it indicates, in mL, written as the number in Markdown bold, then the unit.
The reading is **550** mL
